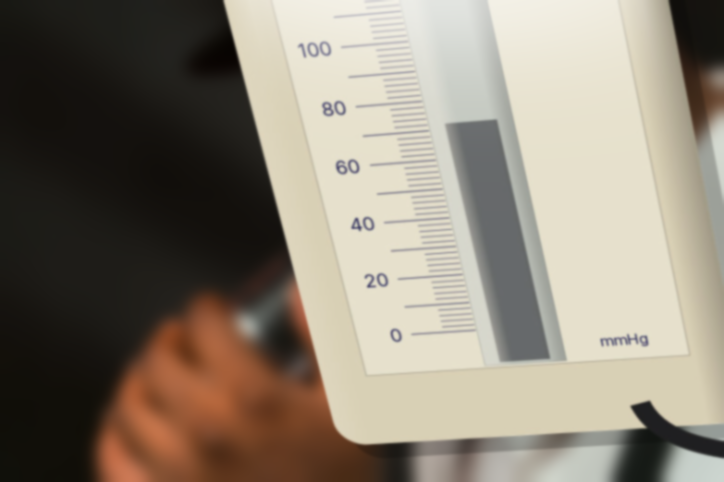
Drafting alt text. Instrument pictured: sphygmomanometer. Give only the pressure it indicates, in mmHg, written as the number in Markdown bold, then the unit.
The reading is **72** mmHg
